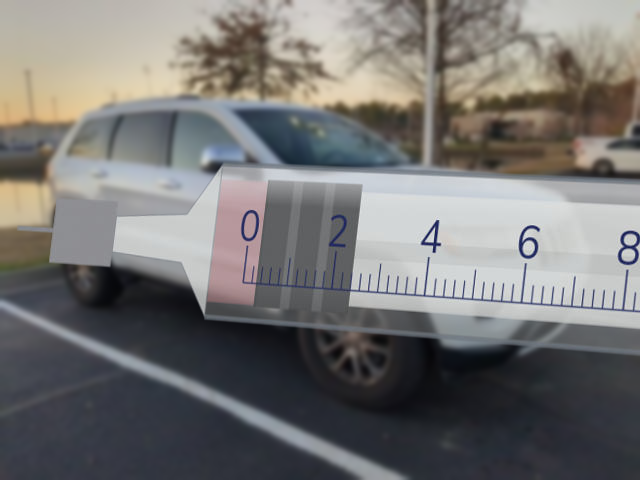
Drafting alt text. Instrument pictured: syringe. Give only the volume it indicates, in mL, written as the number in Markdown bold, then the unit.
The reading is **0.3** mL
